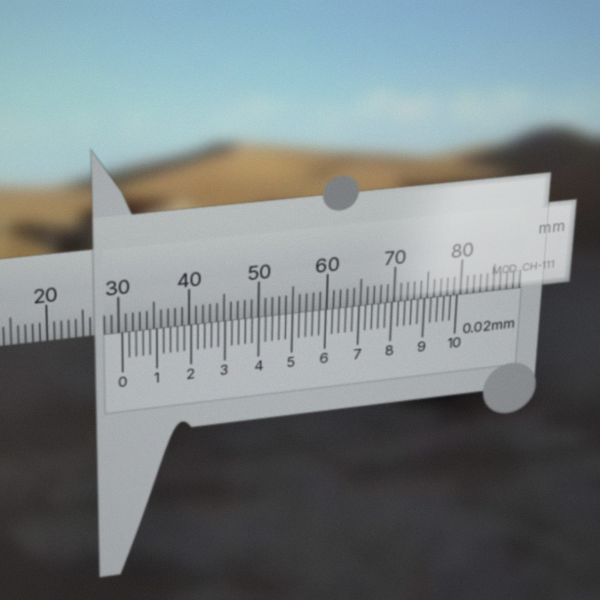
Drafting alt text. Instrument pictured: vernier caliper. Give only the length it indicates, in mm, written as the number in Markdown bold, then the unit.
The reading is **30.5** mm
